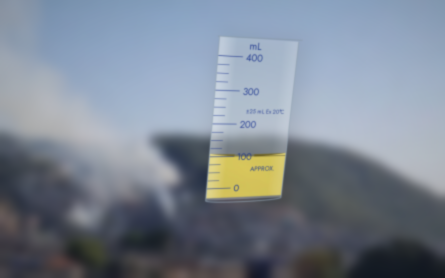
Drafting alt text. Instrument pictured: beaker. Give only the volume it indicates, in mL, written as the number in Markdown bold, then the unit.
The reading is **100** mL
